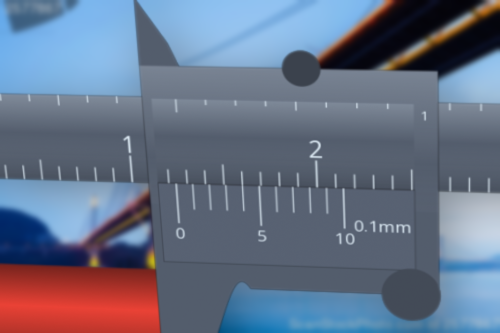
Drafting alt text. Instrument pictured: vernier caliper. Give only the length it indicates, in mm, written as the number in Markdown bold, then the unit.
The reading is **12.4** mm
